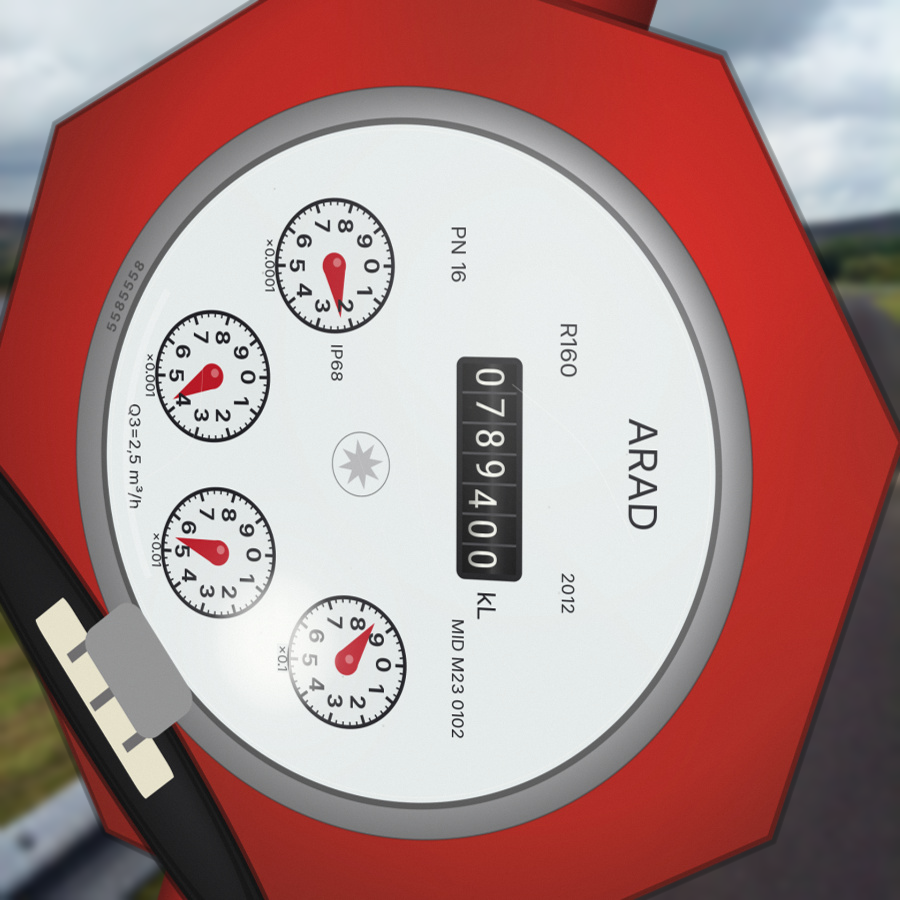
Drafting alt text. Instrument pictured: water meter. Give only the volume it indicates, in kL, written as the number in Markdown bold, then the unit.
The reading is **789399.8542** kL
